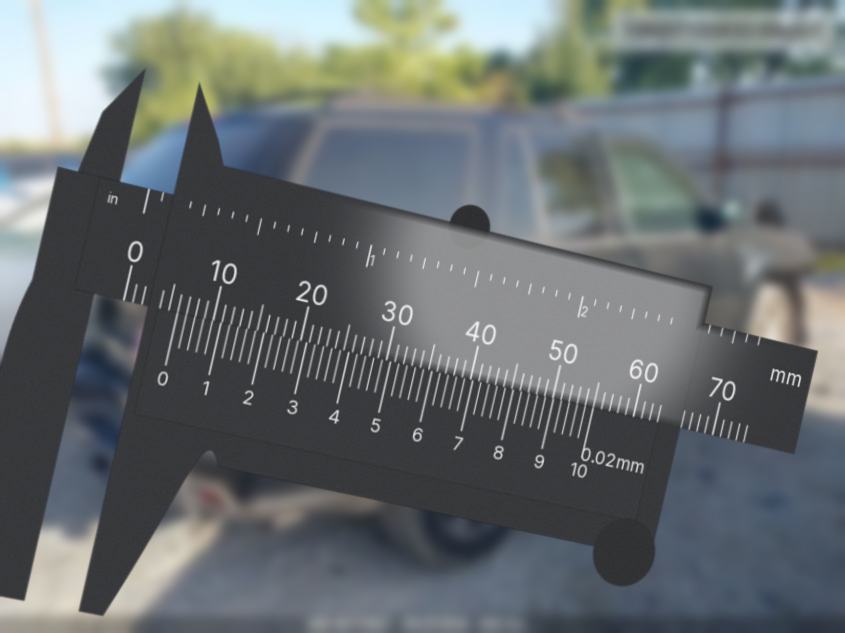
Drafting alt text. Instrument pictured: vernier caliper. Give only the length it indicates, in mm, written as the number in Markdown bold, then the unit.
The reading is **6.0** mm
